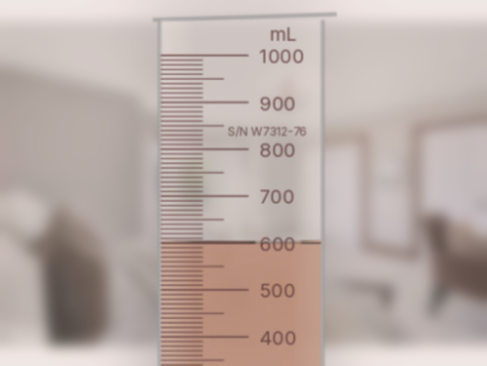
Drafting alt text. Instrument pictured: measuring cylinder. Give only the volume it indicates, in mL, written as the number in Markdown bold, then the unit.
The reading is **600** mL
